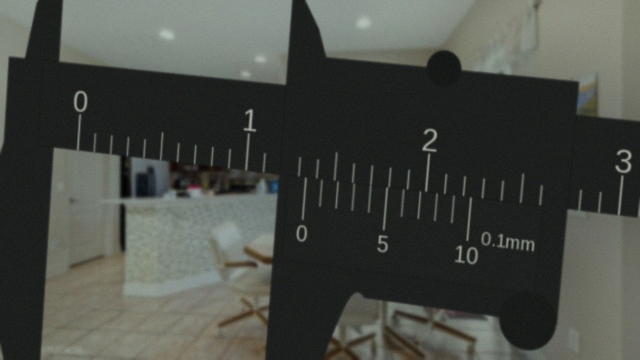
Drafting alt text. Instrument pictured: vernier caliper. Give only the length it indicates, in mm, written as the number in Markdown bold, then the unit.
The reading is **13.4** mm
